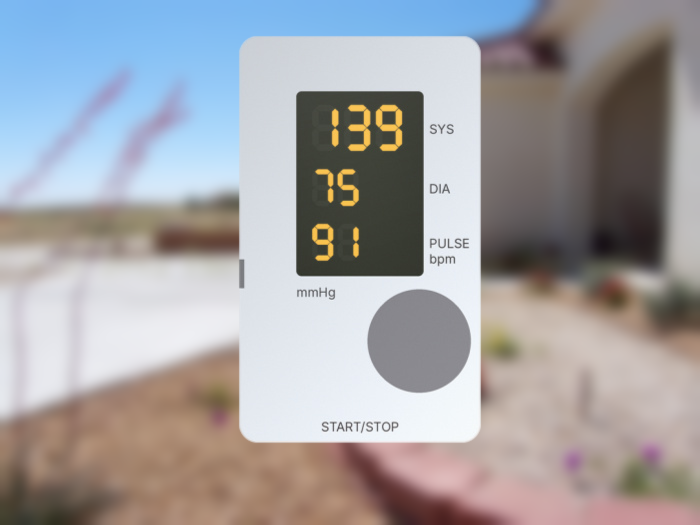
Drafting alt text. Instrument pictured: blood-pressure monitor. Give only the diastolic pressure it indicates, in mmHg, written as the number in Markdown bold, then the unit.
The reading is **75** mmHg
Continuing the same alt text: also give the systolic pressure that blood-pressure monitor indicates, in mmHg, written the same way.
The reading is **139** mmHg
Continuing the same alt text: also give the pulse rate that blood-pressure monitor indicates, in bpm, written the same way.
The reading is **91** bpm
